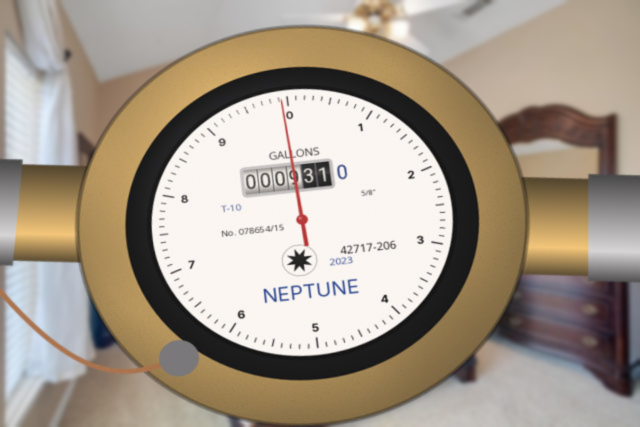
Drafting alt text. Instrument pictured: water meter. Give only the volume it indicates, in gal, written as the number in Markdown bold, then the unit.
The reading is **9309.9** gal
